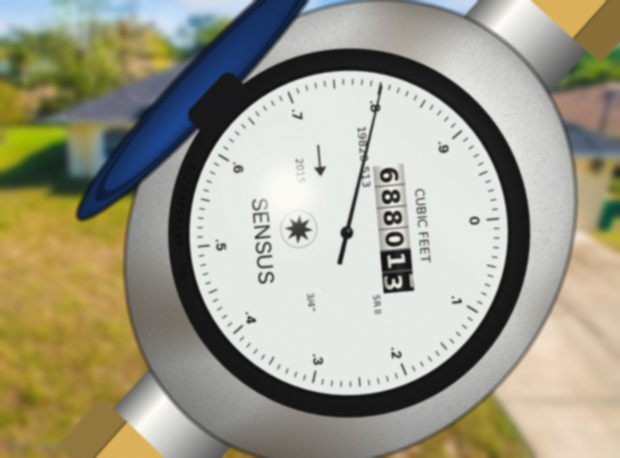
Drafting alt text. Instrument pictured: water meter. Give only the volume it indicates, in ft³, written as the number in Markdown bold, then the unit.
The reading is **688012.80** ft³
